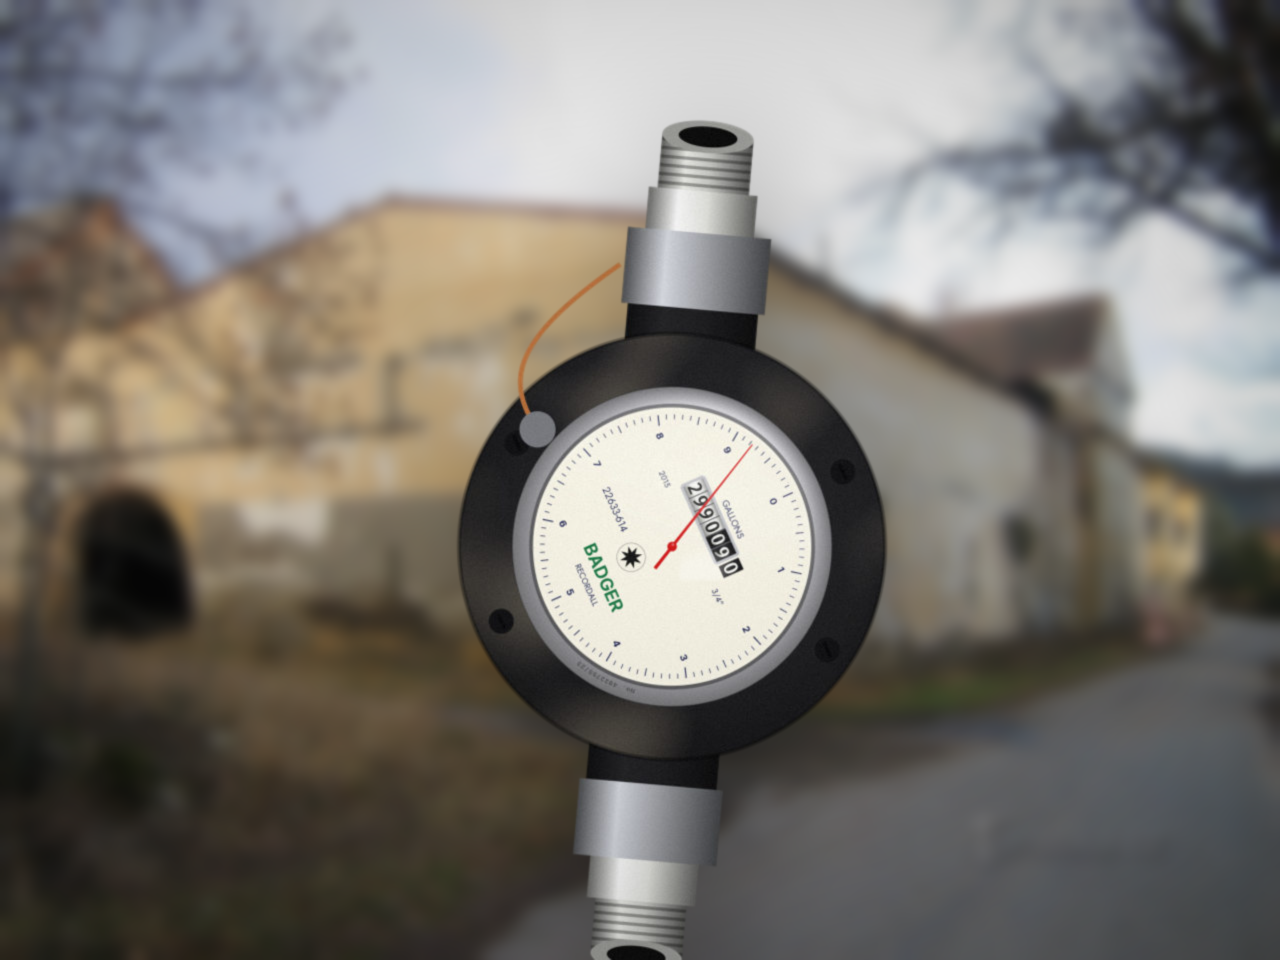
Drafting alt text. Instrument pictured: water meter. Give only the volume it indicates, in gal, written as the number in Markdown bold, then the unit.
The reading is **2990089.2** gal
